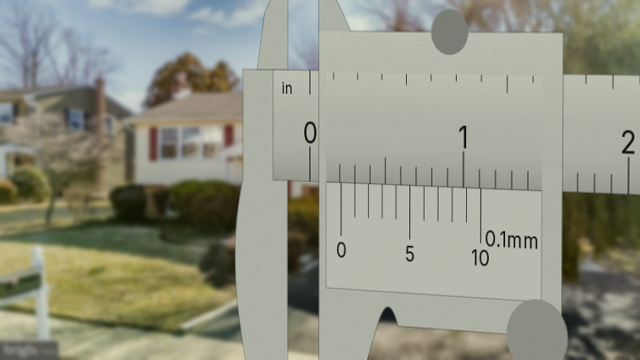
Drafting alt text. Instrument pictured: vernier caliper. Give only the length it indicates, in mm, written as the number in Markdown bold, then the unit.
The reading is **2.1** mm
